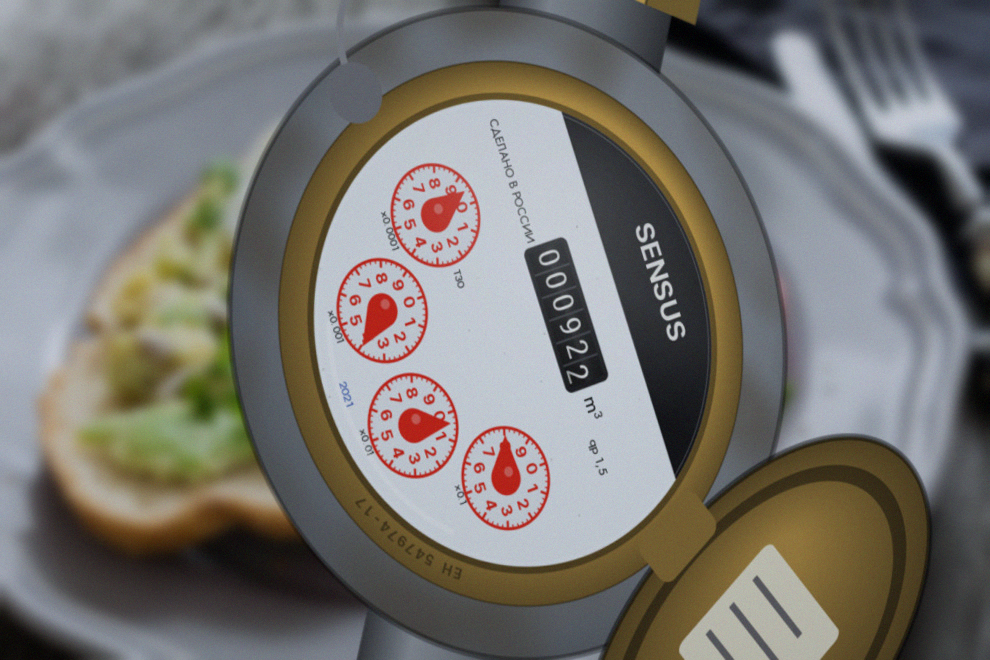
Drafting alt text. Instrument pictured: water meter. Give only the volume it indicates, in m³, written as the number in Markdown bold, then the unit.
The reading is **921.8039** m³
